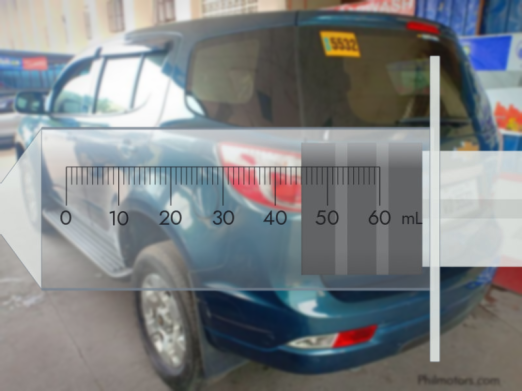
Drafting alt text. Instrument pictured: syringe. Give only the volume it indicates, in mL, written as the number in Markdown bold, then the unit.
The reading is **45** mL
